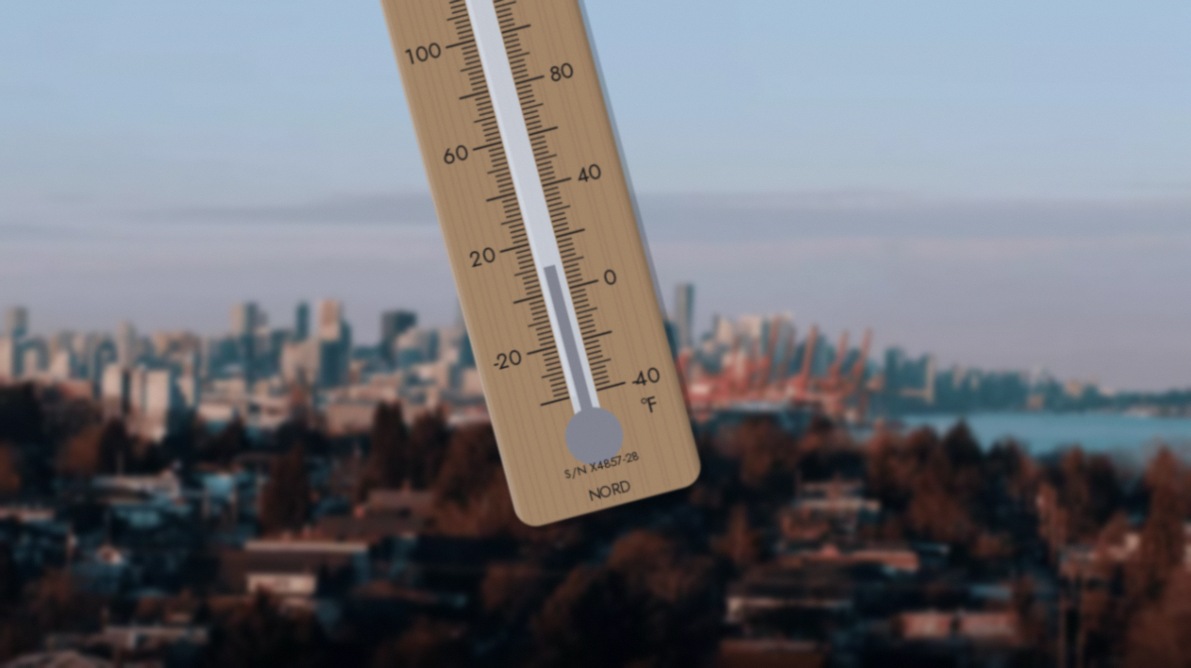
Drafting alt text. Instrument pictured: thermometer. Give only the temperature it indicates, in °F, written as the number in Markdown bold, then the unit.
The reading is **10** °F
